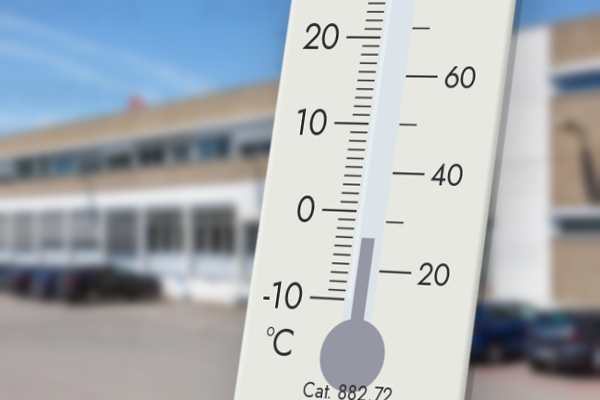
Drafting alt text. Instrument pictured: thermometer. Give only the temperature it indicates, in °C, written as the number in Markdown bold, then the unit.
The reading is **-3** °C
